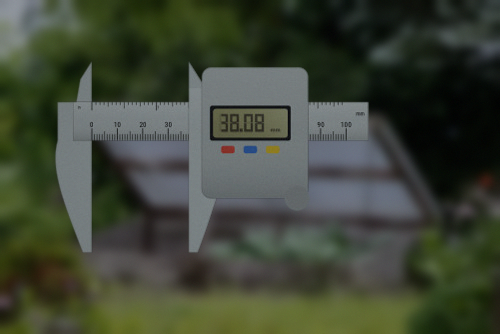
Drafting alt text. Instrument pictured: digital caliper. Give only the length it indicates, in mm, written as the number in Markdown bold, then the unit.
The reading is **38.08** mm
